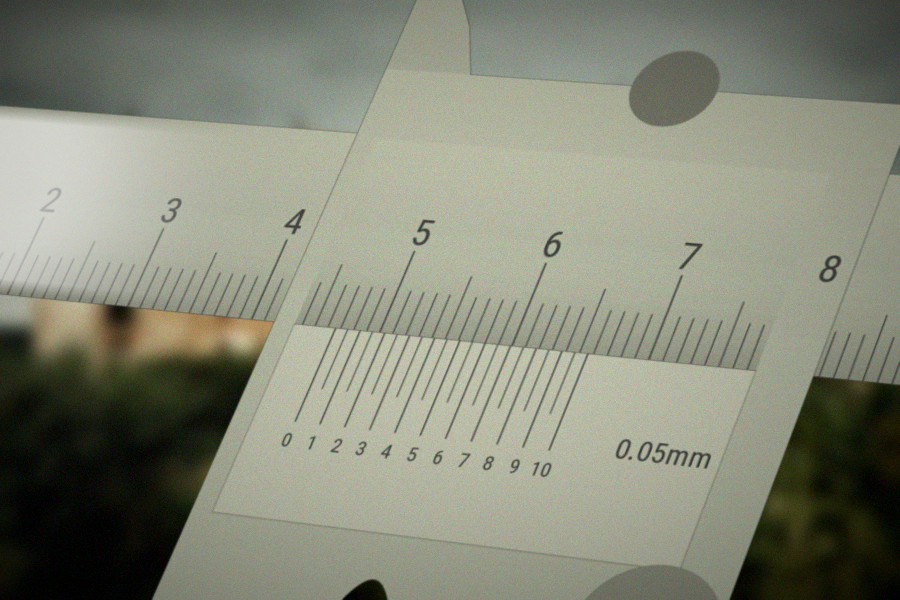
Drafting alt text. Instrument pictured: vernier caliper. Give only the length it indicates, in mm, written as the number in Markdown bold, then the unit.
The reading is **46.6** mm
